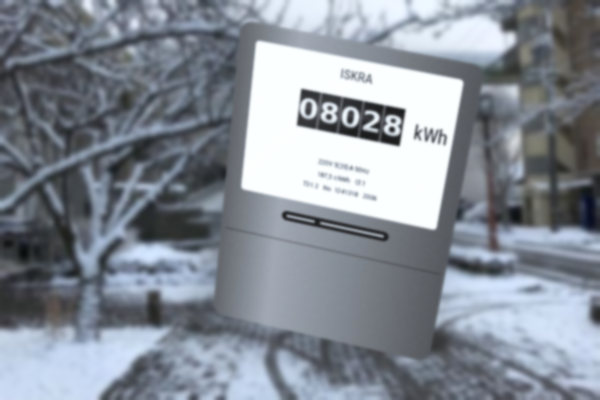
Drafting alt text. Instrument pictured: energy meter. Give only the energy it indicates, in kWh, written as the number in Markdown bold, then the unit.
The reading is **8028** kWh
